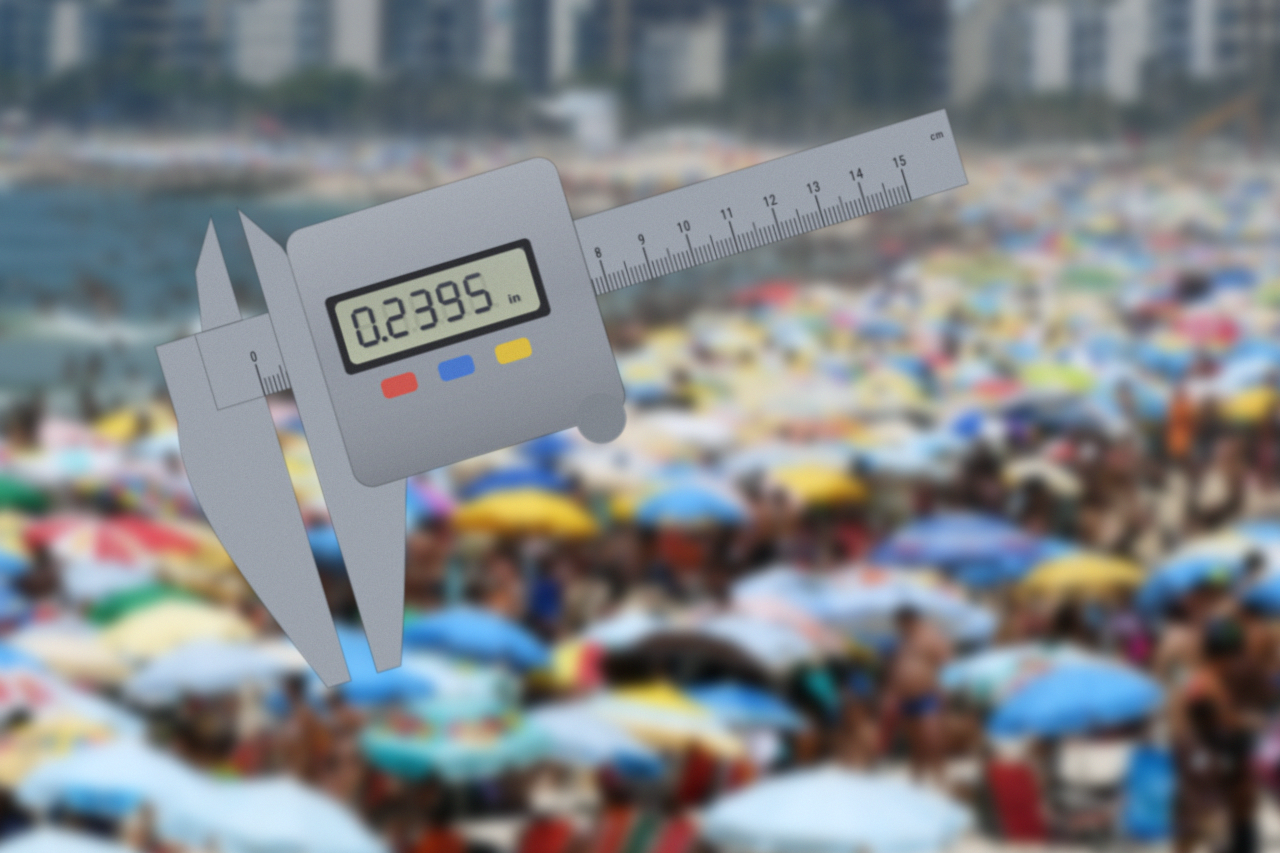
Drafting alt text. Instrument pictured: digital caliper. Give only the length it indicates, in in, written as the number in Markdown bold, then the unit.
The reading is **0.2395** in
